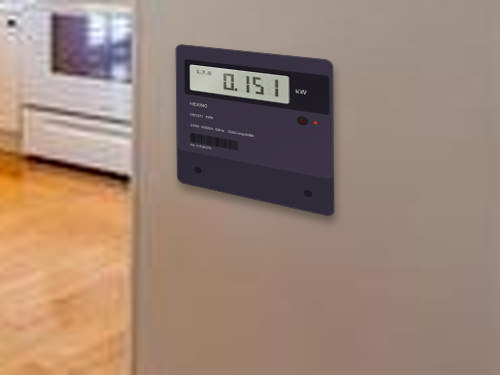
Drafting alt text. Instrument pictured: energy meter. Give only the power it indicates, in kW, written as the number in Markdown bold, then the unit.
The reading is **0.151** kW
